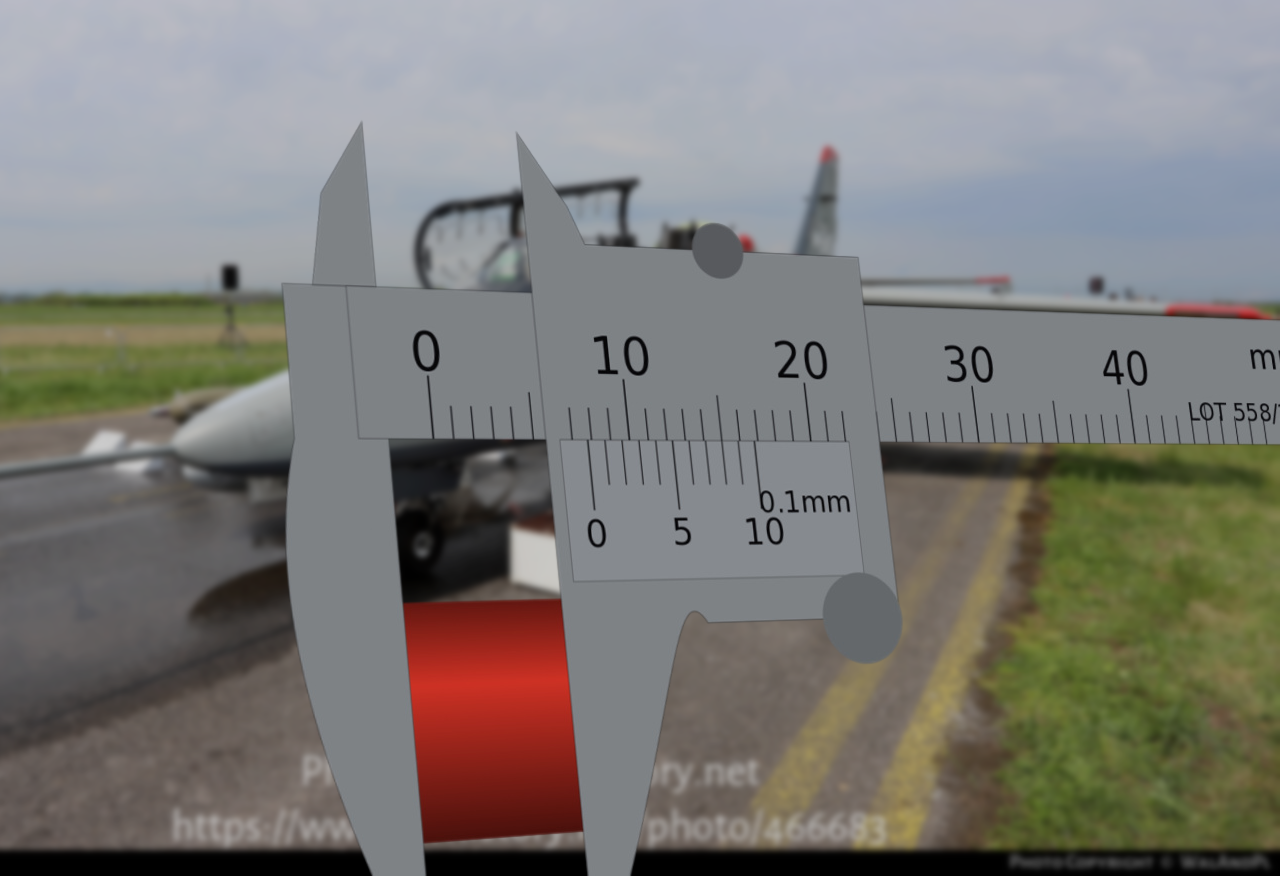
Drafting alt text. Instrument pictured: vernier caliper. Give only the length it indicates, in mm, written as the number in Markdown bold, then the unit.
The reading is **7.8** mm
